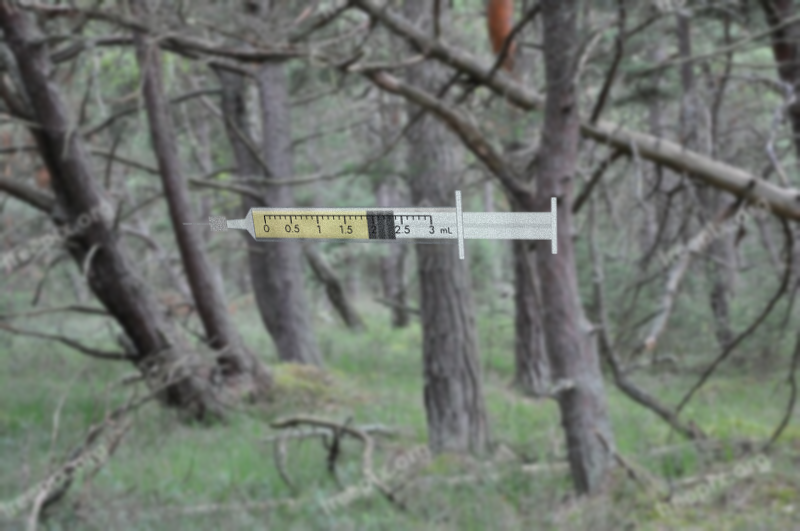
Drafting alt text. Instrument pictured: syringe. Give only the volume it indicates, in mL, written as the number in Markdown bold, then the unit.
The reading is **1.9** mL
